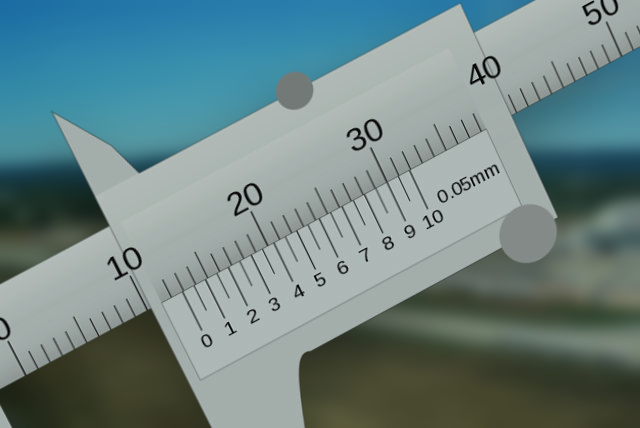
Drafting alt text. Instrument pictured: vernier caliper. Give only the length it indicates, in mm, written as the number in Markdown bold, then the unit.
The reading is **12.9** mm
